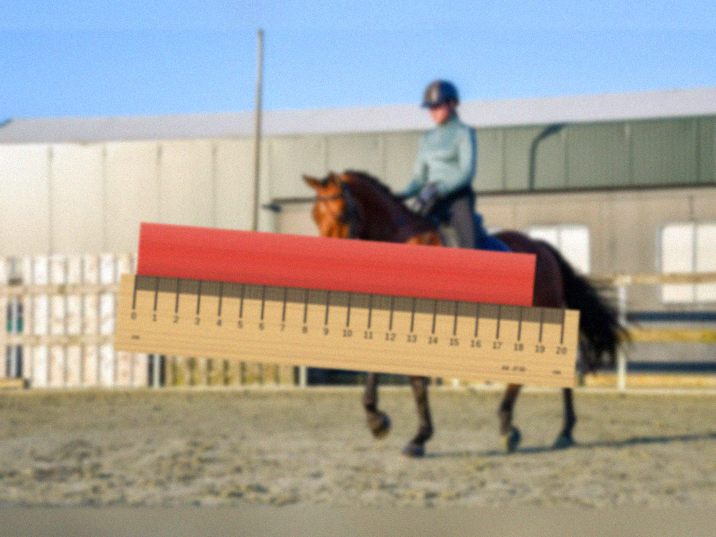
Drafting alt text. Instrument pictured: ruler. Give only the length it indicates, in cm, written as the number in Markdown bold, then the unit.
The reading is **18.5** cm
